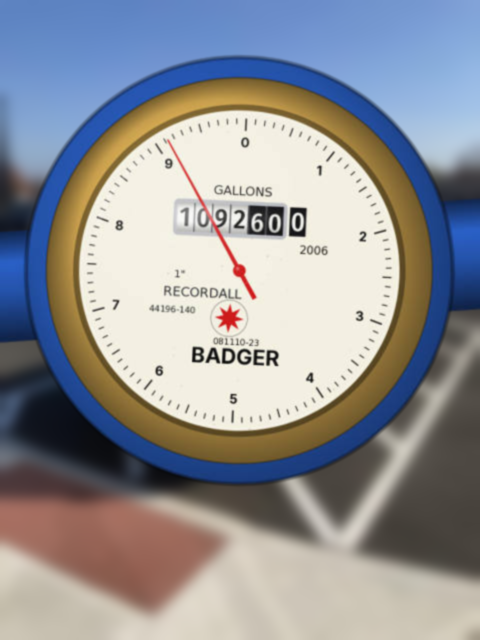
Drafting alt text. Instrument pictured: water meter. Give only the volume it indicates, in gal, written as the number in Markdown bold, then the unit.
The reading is **1092599.1** gal
